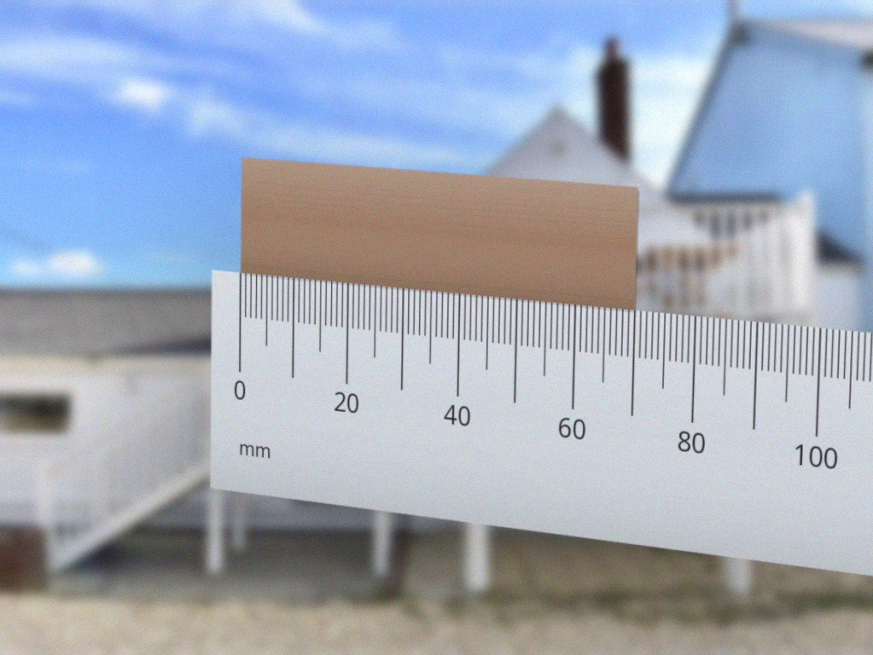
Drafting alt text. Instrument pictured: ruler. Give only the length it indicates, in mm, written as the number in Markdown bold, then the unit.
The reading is **70** mm
